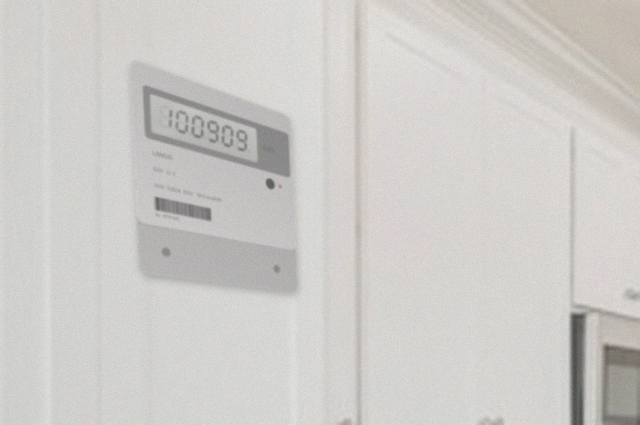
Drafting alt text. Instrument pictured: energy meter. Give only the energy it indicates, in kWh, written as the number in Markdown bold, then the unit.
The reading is **100909** kWh
